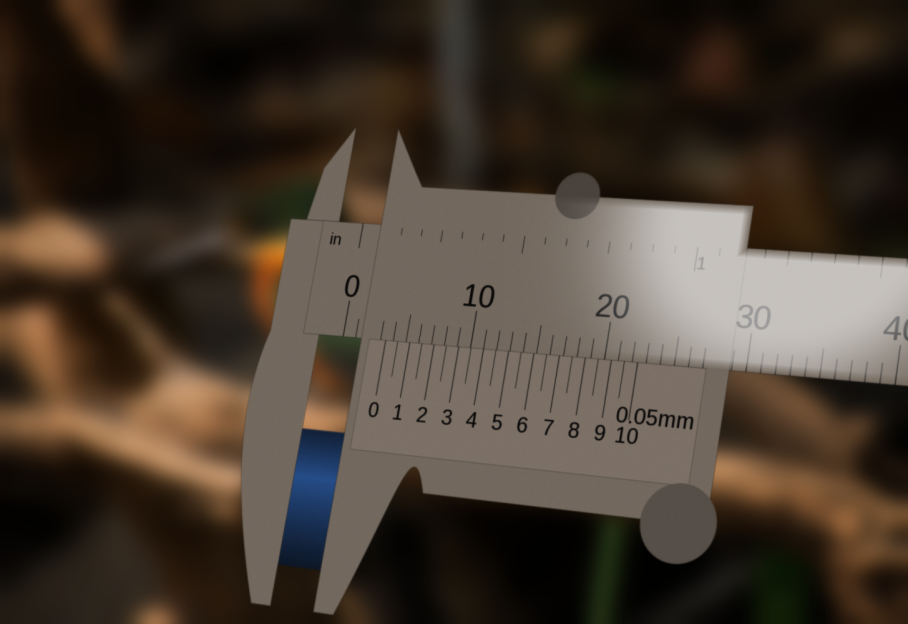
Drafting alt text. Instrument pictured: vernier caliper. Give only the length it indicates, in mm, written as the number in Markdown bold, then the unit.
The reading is **3.4** mm
